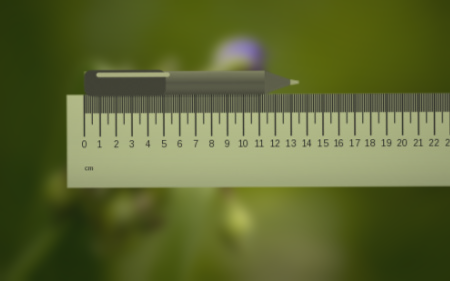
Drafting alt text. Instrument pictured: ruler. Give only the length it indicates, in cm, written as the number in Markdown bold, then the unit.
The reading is **13.5** cm
